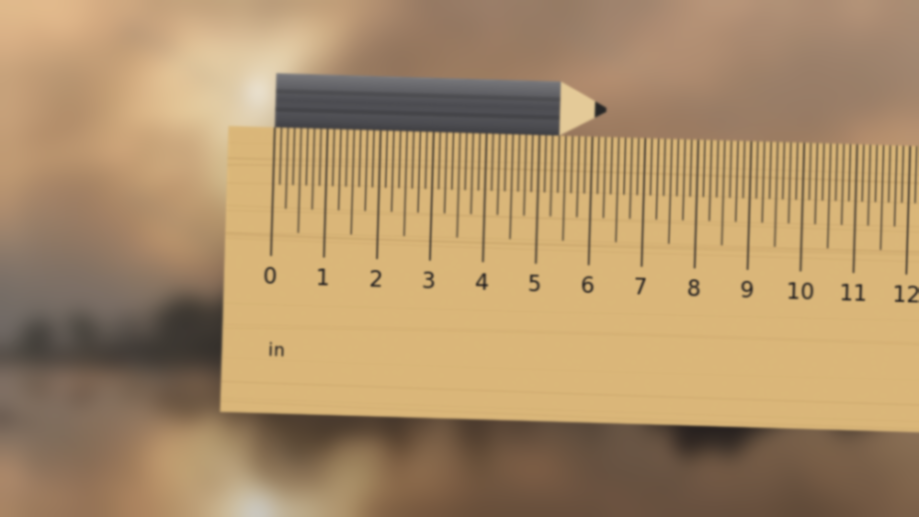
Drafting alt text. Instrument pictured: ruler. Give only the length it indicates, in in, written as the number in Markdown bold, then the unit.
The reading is **6.25** in
